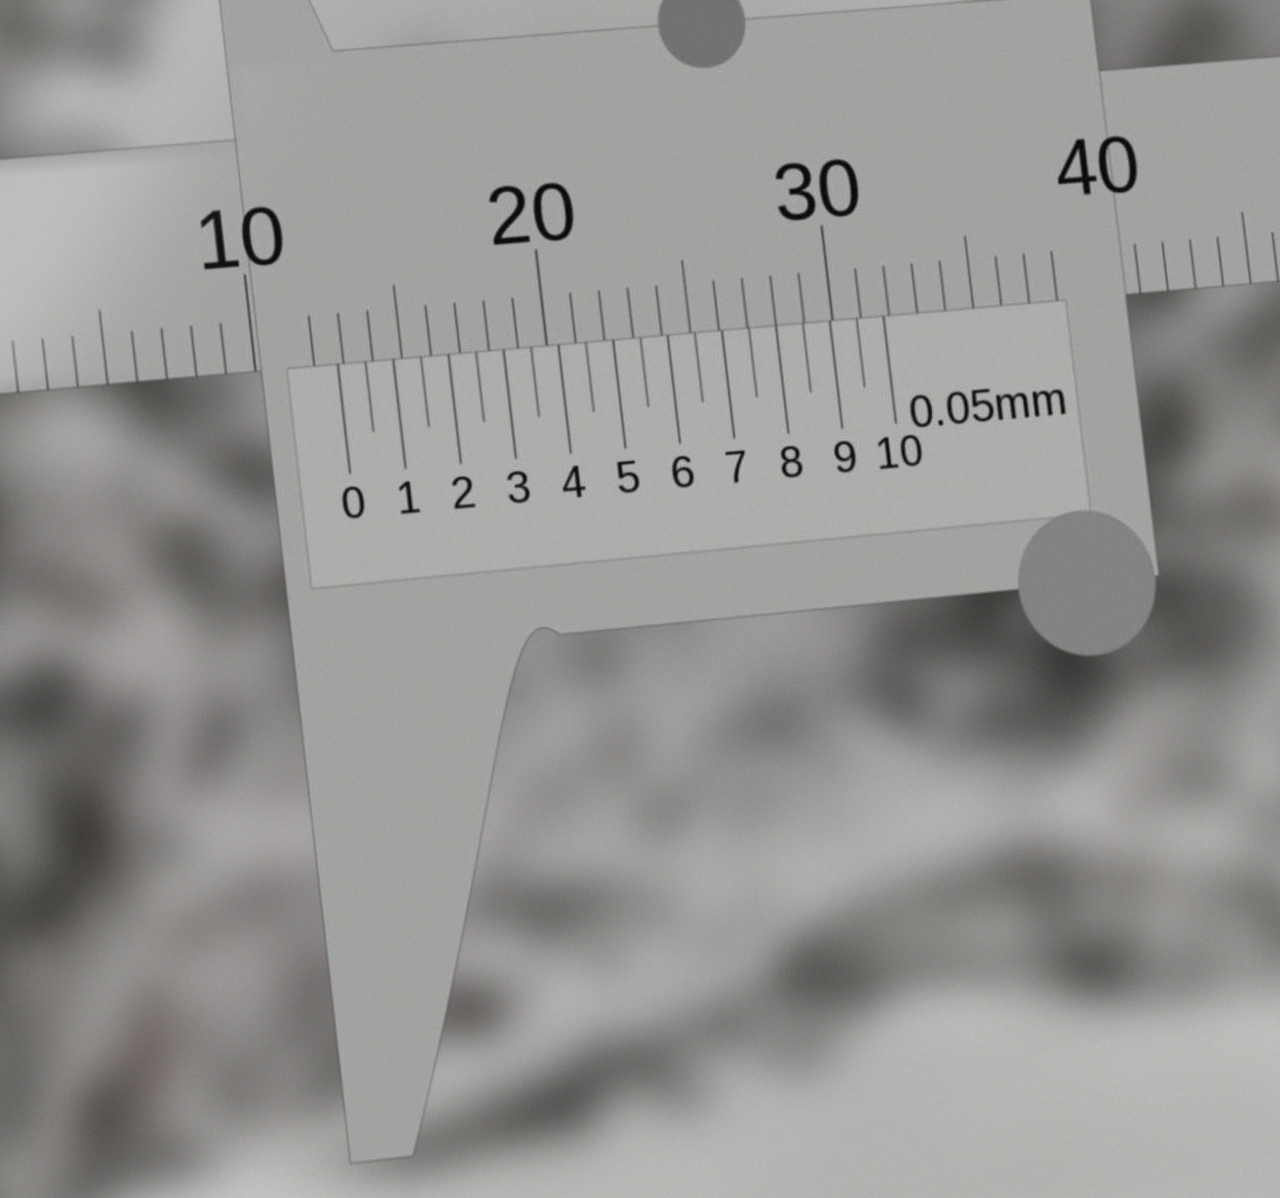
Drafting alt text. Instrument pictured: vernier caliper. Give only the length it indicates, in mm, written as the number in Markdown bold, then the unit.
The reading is **12.8** mm
